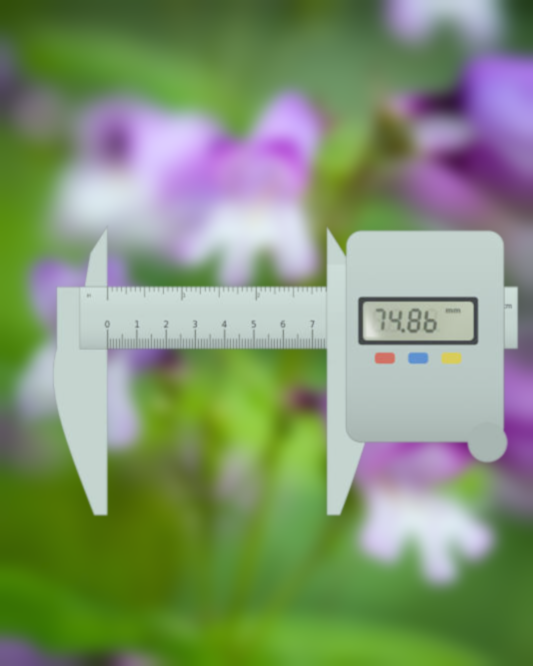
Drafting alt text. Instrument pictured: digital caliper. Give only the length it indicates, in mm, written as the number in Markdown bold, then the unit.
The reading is **74.86** mm
